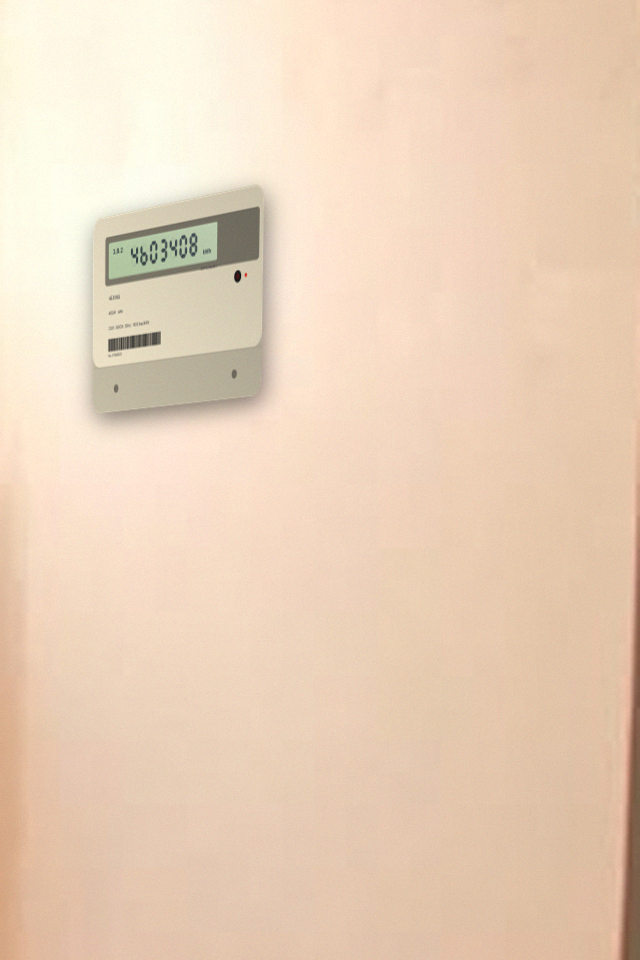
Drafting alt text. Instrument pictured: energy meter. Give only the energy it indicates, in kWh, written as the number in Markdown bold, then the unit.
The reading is **4603408** kWh
